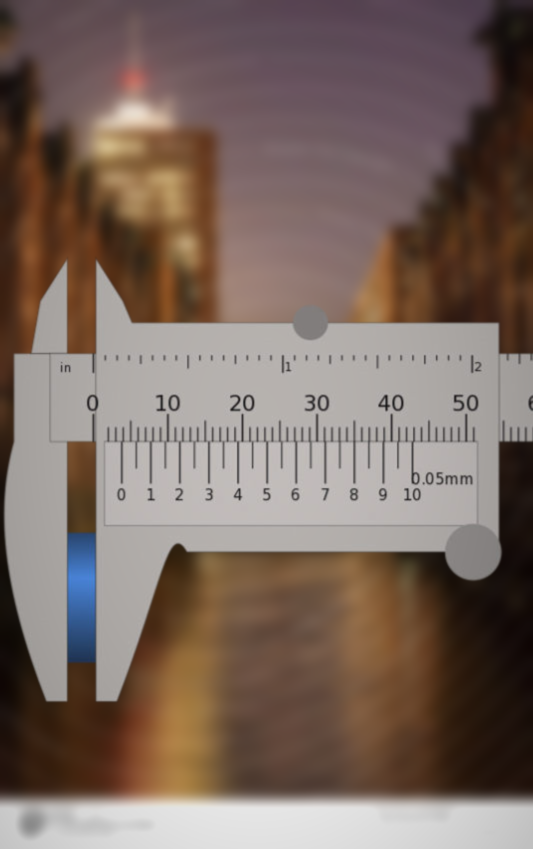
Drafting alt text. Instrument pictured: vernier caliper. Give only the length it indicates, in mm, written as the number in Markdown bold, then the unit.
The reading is **3.8** mm
